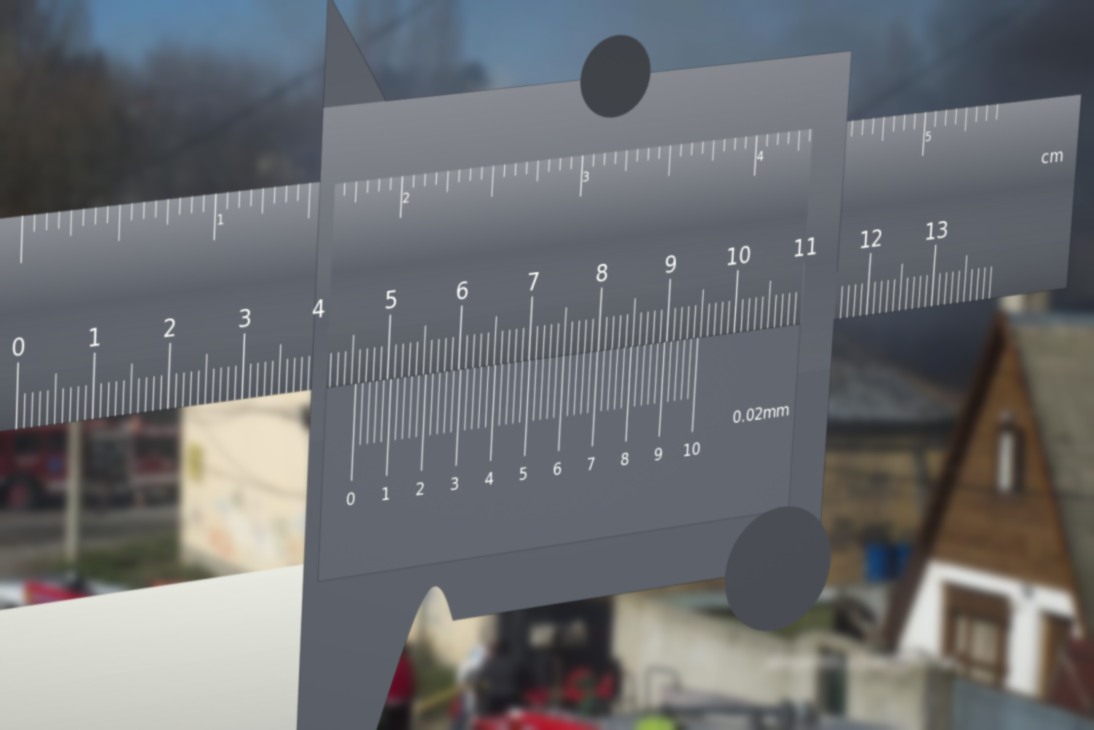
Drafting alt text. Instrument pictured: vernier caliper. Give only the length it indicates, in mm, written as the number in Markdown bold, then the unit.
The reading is **45.6** mm
